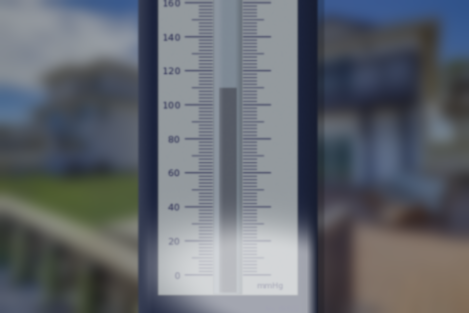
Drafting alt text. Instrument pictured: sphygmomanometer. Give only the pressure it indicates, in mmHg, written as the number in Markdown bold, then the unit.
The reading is **110** mmHg
